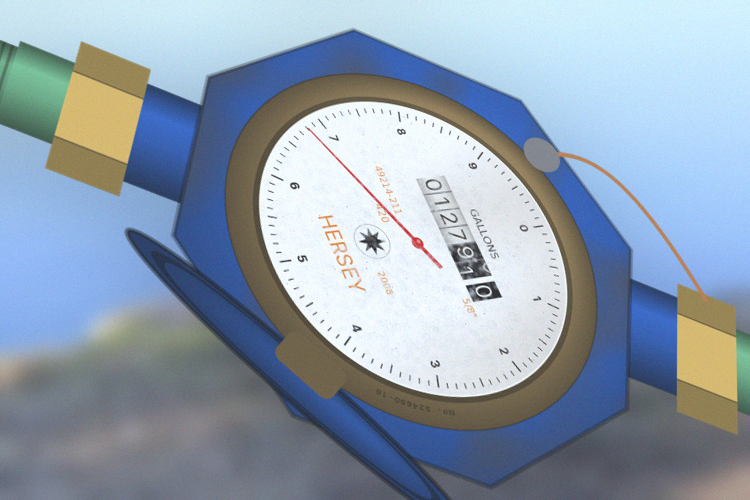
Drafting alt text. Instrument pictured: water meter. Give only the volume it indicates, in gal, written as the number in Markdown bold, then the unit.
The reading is **127906.8** gal
